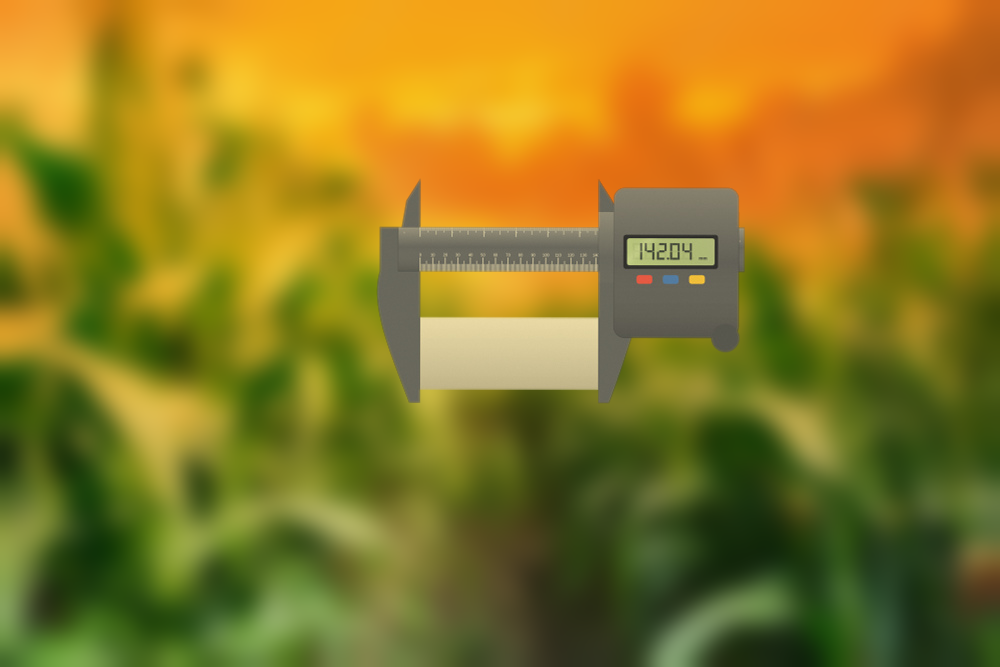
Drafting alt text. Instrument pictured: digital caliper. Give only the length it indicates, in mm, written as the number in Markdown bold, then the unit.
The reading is **142.04** mm
